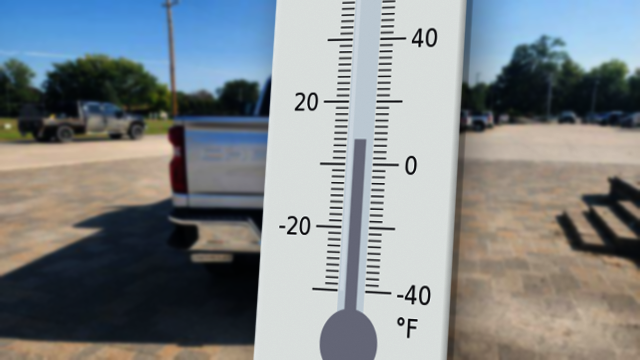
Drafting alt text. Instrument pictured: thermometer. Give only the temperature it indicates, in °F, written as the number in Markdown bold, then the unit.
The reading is **8** °F
